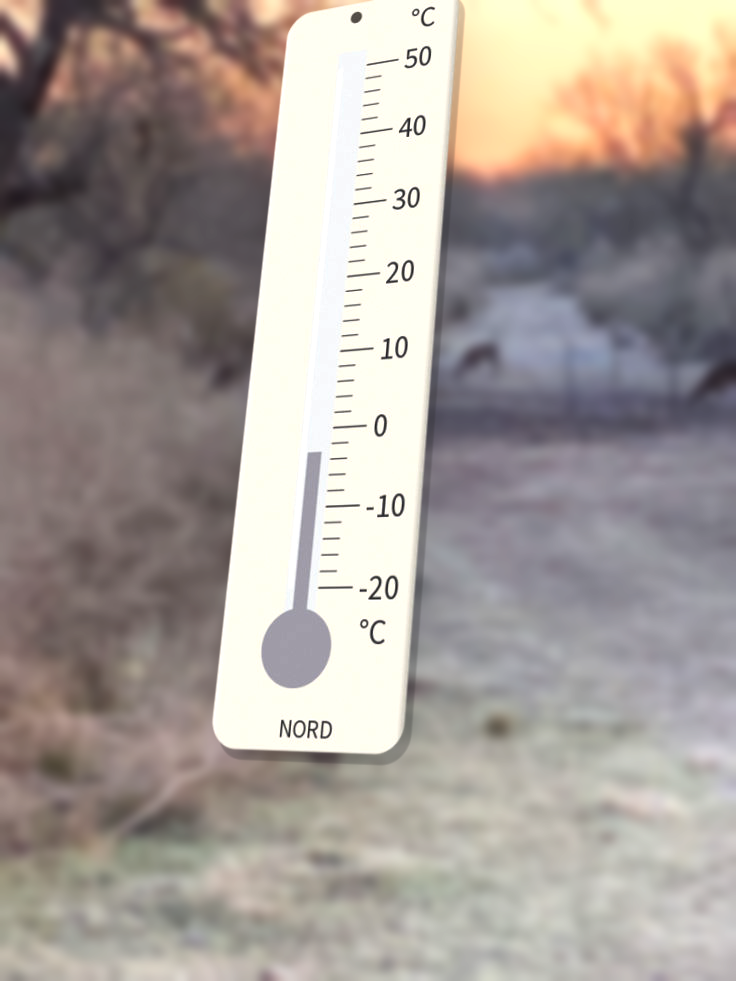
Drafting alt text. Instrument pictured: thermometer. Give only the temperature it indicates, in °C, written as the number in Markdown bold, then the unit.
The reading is **-3** °C
